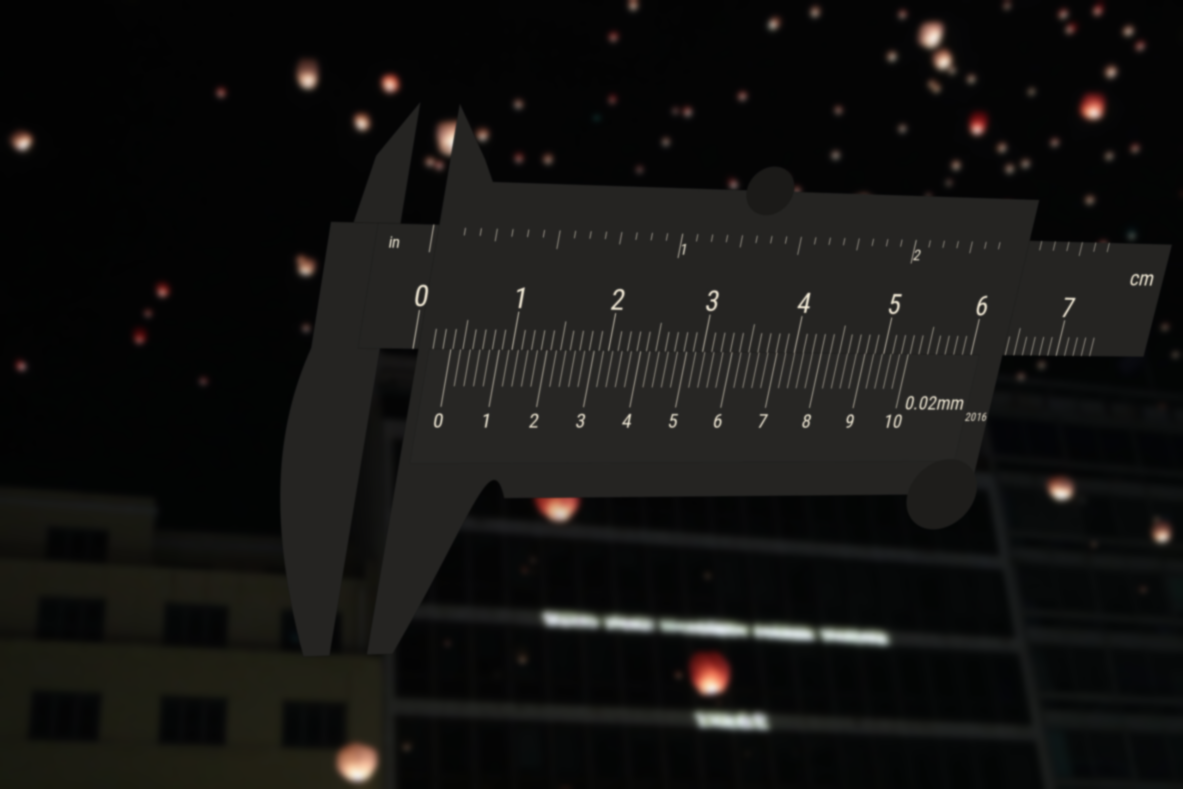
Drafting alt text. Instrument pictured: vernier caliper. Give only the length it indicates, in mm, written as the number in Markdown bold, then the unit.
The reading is **3.8** mm
